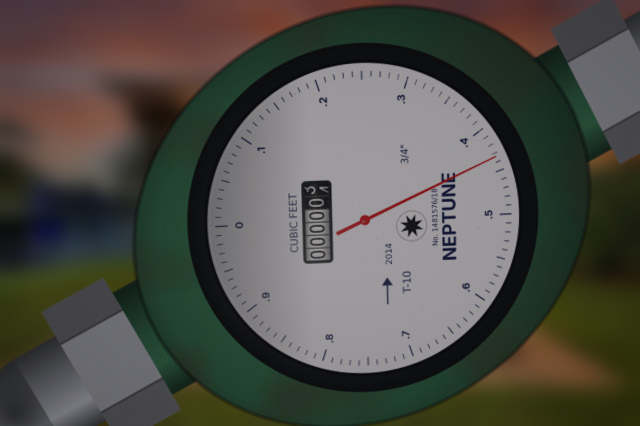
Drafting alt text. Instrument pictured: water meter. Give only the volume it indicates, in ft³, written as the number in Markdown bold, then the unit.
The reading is **3.43** ft³
